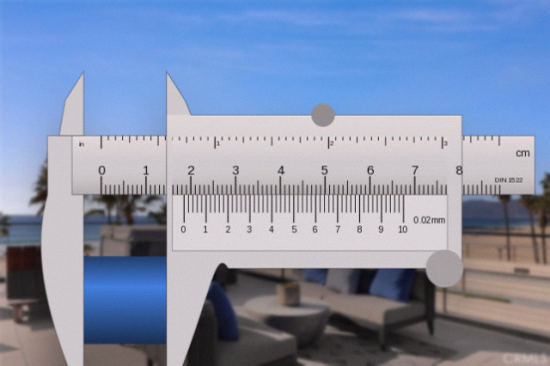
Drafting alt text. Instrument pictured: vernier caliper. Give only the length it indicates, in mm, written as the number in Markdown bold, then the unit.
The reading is **18.5** mm
